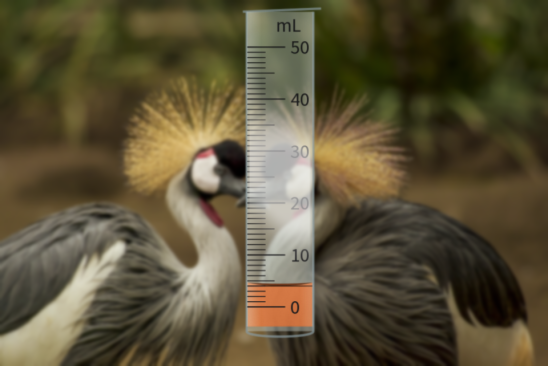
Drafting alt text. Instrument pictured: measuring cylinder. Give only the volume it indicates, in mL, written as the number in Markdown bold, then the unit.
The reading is **4** mL
